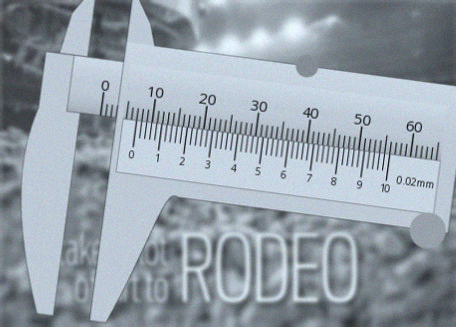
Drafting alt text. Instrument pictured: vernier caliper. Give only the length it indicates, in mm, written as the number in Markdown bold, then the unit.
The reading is **7.0** mm
